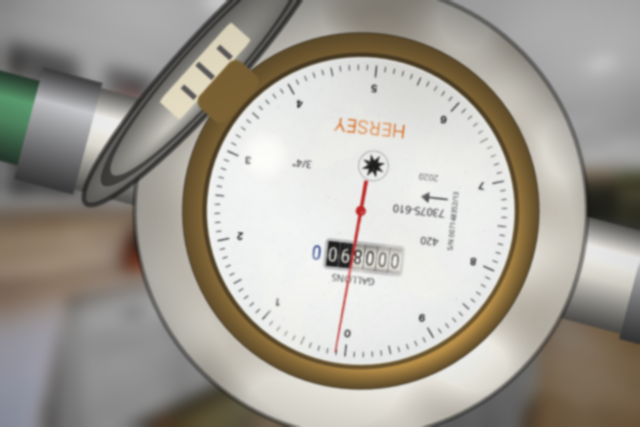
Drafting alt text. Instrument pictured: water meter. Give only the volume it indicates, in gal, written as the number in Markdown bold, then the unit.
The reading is **8900.1** gal
